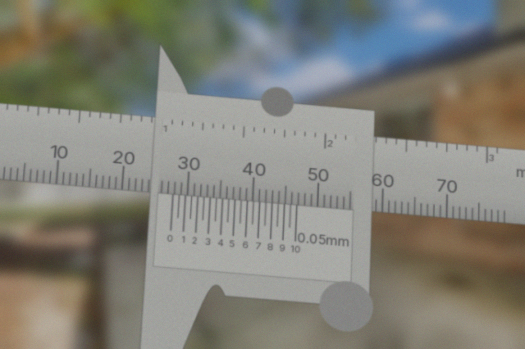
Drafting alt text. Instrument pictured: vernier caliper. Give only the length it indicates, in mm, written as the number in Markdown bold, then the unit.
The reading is **27.8** mm
